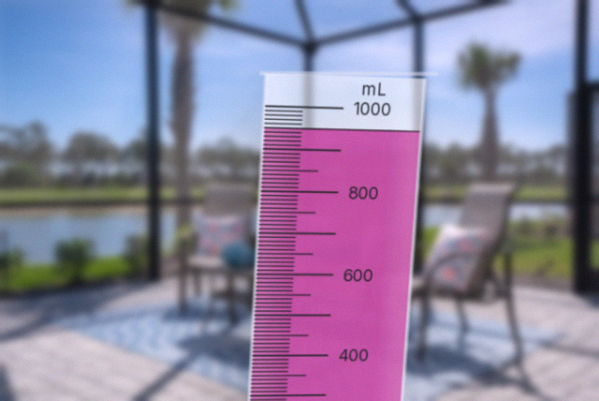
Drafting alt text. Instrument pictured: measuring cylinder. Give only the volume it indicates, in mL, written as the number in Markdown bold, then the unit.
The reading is **950** mL
